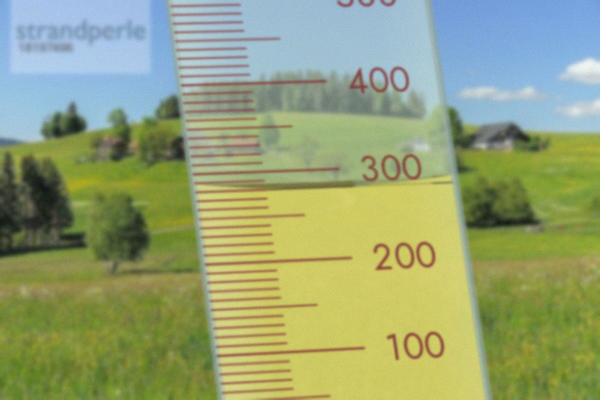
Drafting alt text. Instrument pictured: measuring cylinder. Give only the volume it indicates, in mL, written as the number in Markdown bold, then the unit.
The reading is **280** mL
